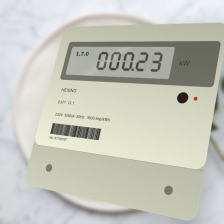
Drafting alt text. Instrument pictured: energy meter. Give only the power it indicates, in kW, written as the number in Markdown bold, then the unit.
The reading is **0.23** kW
